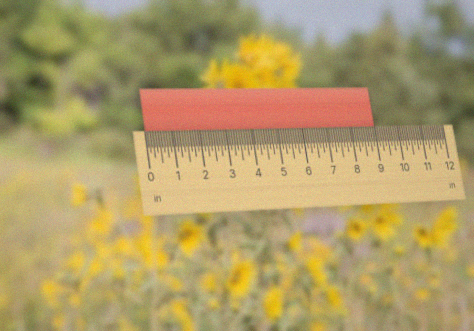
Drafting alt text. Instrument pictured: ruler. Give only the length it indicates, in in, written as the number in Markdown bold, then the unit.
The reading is **9** in
